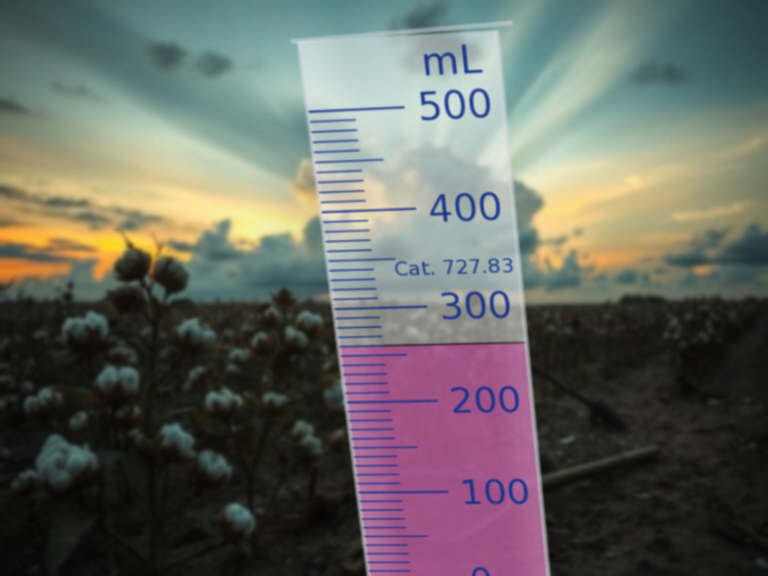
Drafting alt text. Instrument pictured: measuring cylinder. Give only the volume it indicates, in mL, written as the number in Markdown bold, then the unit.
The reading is **260** mL
